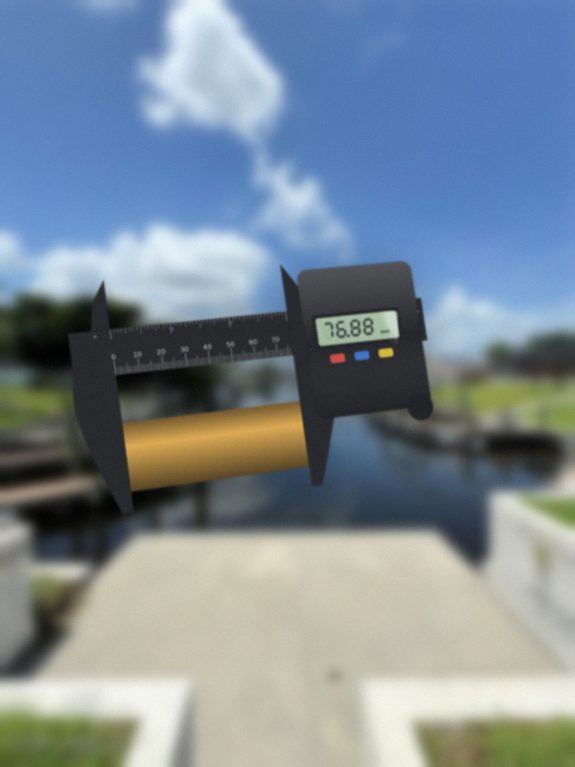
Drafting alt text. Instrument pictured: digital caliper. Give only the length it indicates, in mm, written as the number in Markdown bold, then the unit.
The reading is **76.88** mm
